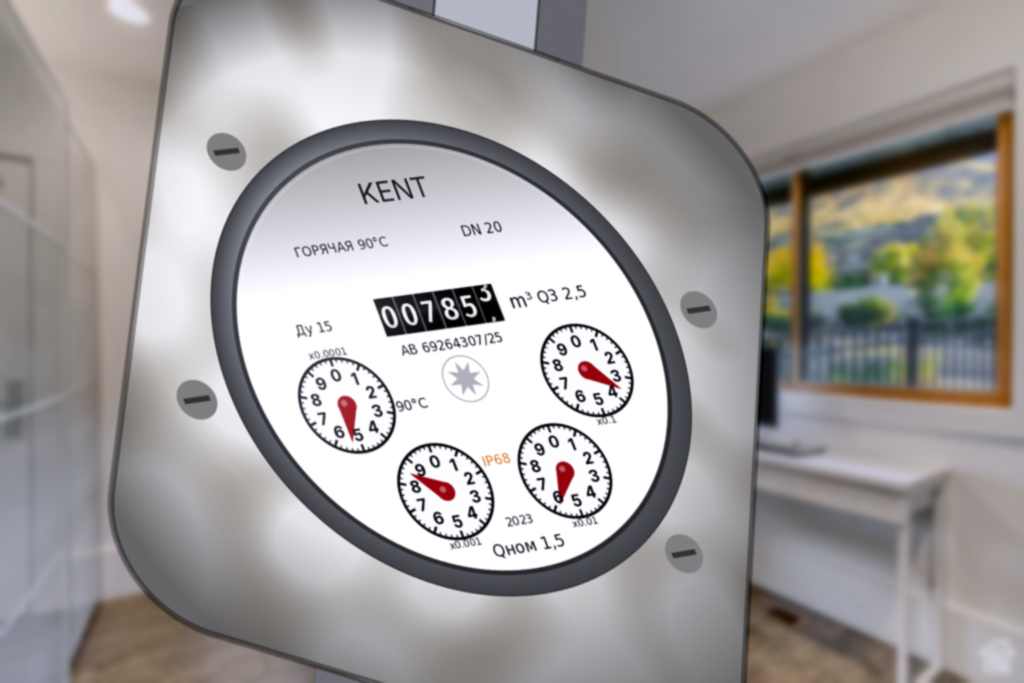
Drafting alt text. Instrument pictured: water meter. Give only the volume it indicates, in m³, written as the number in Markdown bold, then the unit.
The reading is **7853.3585** m³
